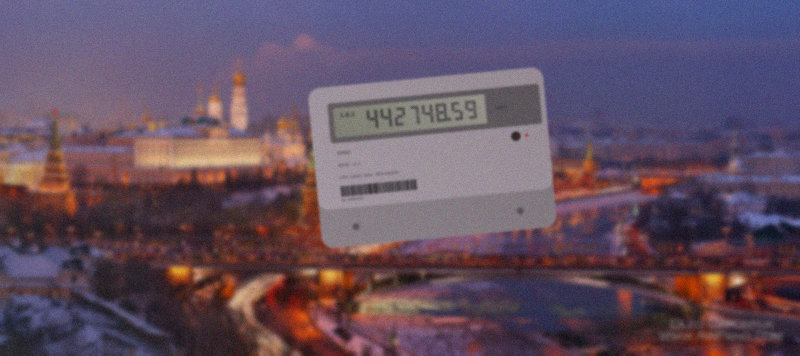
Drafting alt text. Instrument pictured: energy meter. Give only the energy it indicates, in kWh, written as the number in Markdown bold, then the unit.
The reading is **442748.59** kWh
